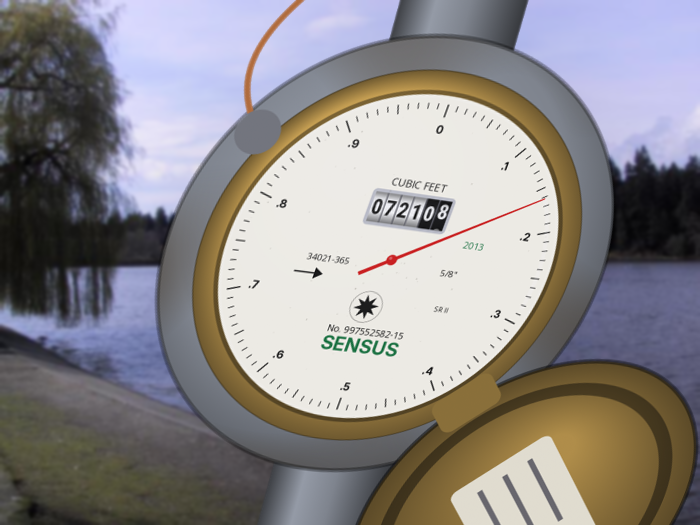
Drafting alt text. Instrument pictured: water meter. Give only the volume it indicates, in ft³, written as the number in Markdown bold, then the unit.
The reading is **72108.16** ft³
